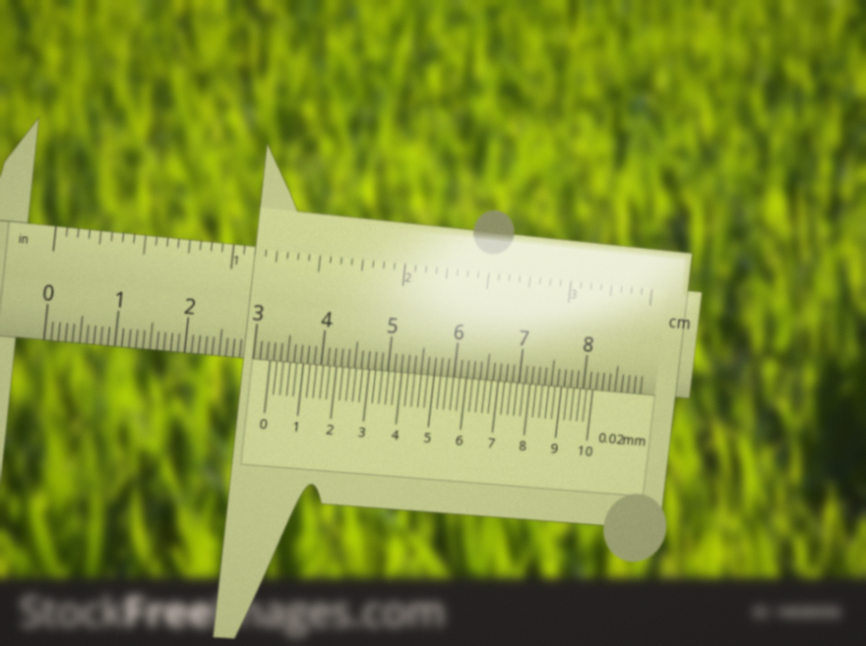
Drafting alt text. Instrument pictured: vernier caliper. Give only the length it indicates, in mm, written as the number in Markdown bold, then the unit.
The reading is **32.5** mm
